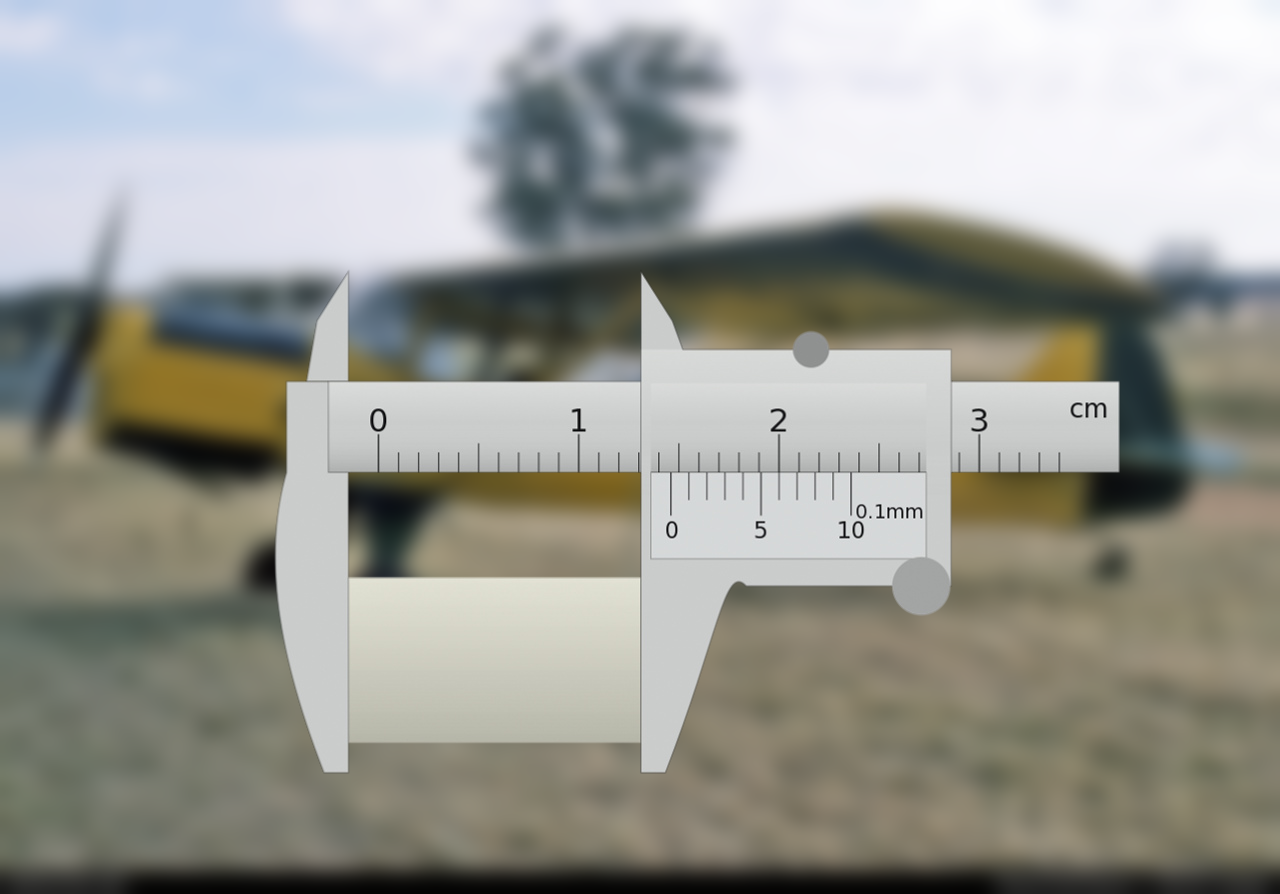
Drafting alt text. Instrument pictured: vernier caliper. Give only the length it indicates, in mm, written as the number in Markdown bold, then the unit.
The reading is **14.6** mm
